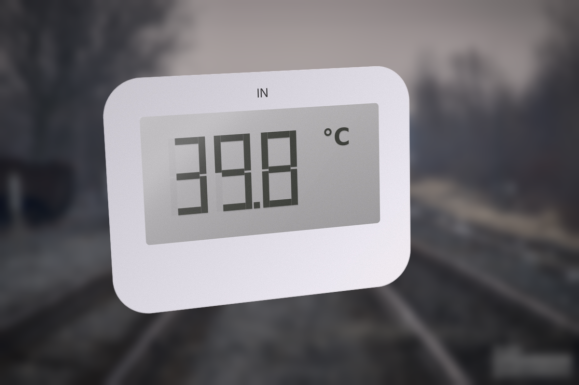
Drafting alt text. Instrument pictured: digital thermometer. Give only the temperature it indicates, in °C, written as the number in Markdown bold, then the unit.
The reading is **39.8** °C
